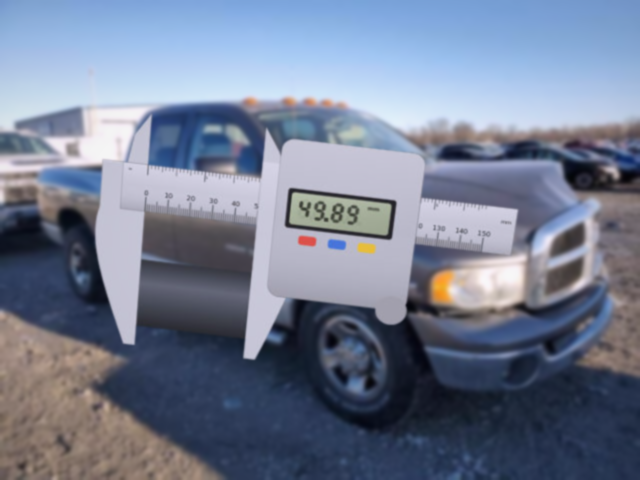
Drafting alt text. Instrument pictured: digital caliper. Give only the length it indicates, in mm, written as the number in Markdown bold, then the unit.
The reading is **49.89** mm
